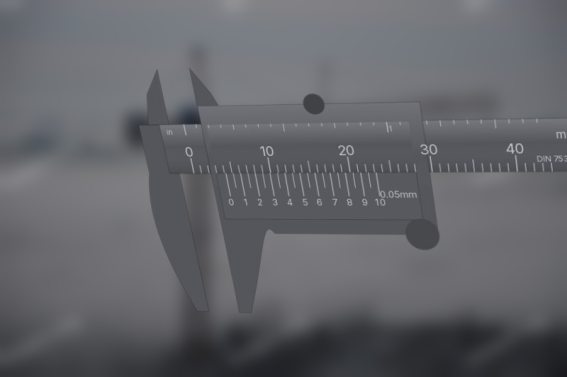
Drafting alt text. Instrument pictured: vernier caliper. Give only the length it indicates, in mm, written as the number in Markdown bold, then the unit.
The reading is **4.2** mm
